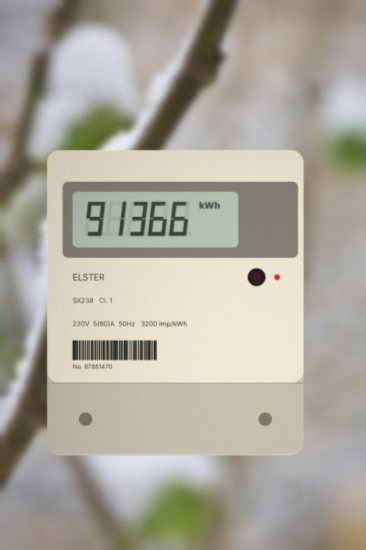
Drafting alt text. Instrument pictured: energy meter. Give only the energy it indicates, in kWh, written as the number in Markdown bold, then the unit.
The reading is **91366** kWh
